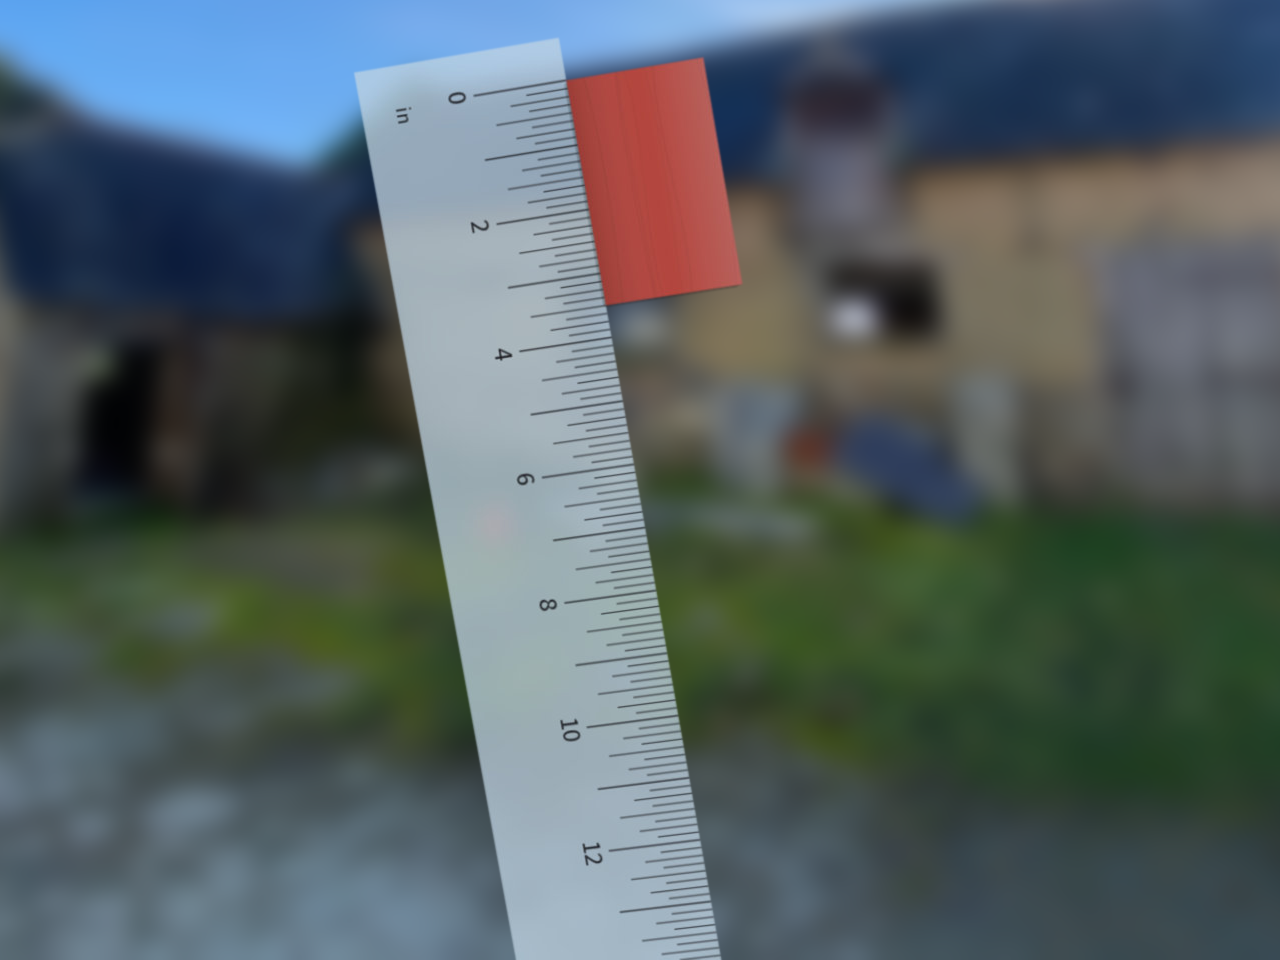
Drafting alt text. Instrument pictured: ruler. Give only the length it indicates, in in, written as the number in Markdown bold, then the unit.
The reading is **3.5** in
